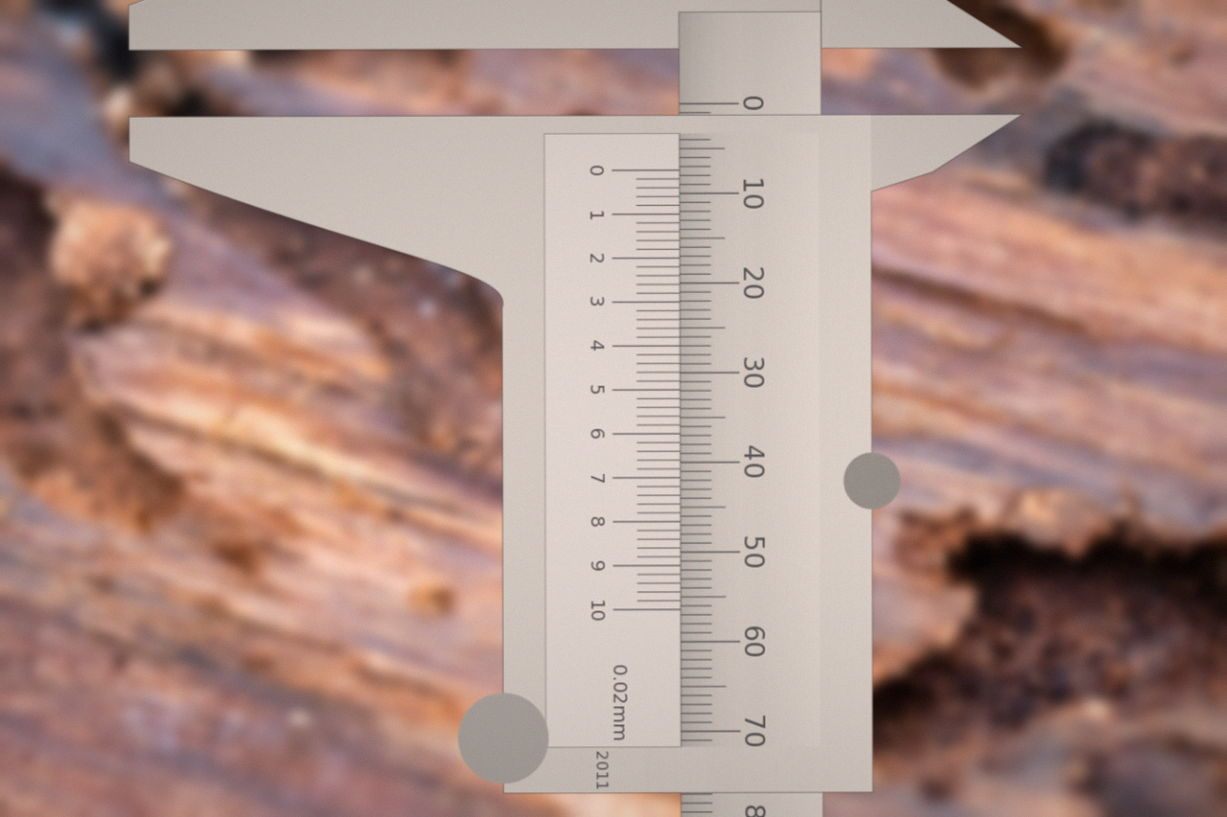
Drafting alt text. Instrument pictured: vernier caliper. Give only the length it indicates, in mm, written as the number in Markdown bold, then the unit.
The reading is **7.4** mm
